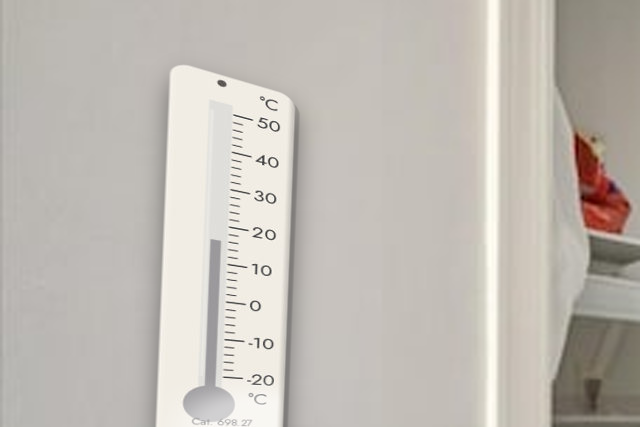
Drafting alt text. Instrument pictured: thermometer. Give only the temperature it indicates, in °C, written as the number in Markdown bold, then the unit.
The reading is **16** °C
